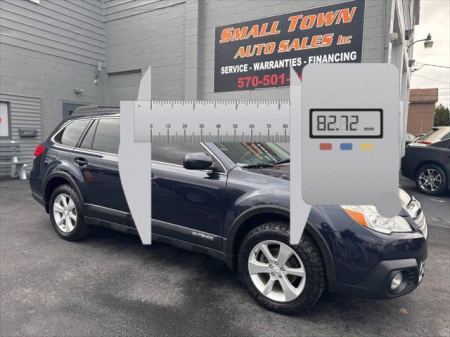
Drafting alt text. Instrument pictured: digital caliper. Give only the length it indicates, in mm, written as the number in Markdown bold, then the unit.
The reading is **82.72** mm
